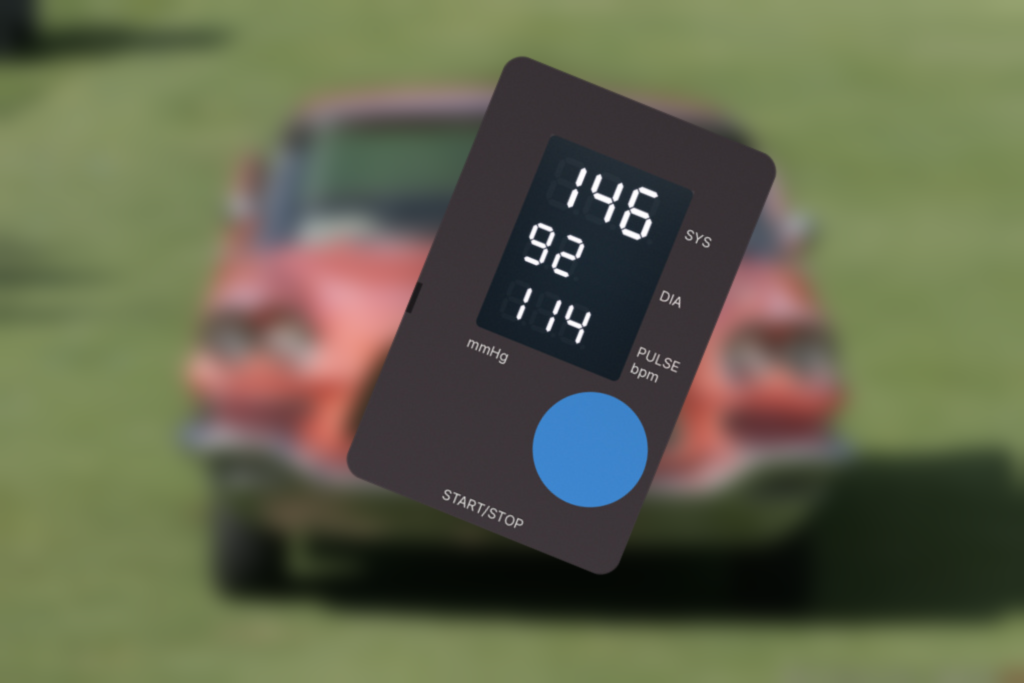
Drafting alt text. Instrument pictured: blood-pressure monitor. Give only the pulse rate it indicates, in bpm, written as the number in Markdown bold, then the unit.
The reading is **114** bpm
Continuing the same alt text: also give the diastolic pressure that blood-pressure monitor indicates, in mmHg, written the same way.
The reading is **92** mmHg
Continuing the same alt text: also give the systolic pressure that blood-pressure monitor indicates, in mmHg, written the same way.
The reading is **146** mmHg
